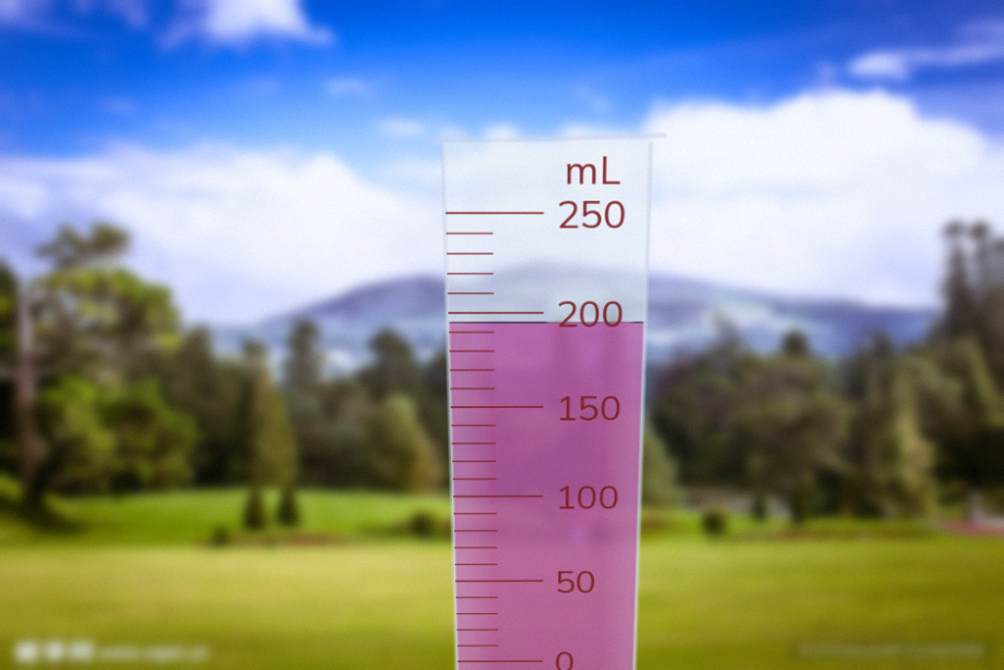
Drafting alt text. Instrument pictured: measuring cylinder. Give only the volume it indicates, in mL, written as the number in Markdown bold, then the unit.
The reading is **195** mL
